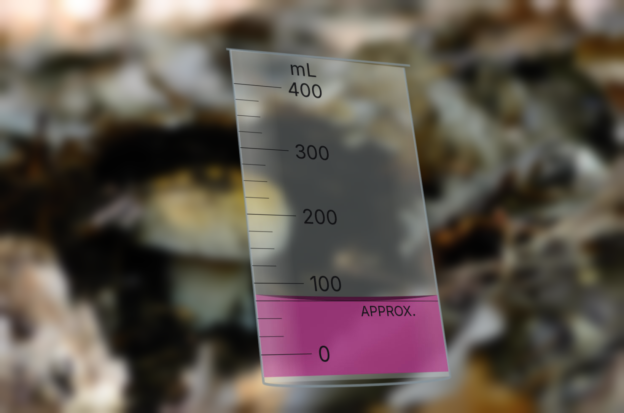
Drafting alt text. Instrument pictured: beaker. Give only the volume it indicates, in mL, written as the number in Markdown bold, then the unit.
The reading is **75** mL
